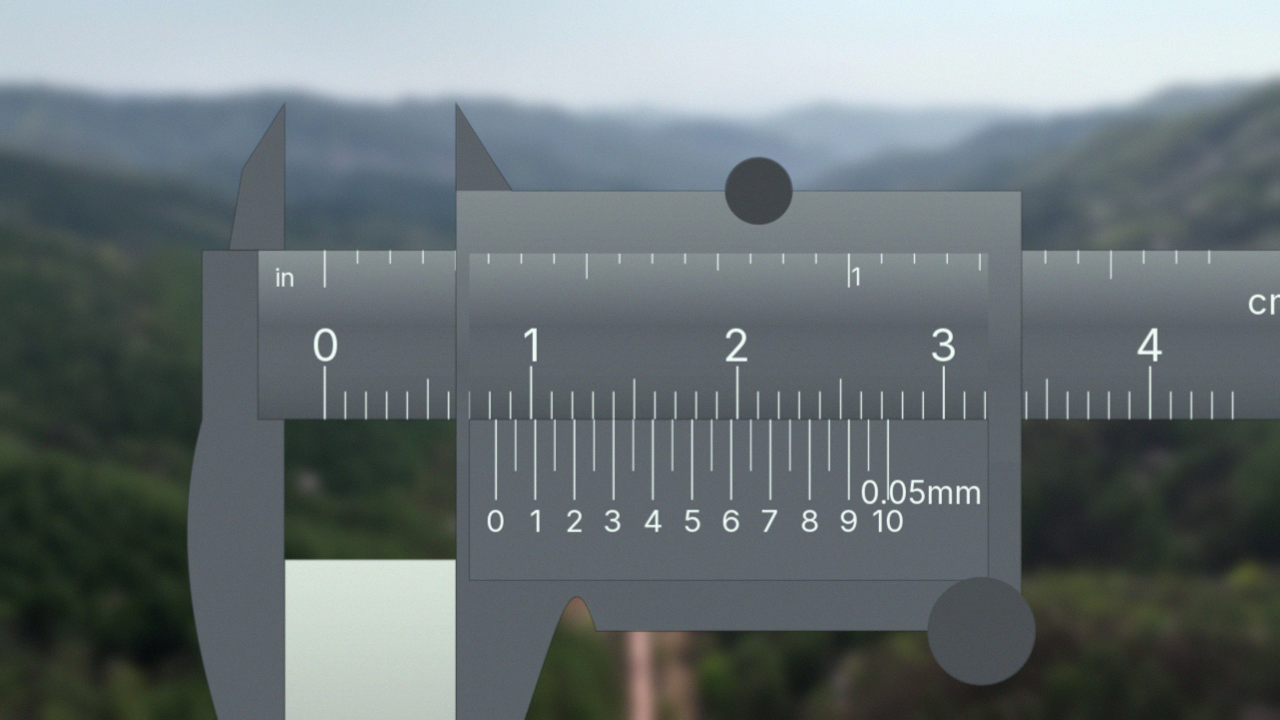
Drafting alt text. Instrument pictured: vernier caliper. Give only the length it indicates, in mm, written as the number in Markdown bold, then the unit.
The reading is **8.3** mm
